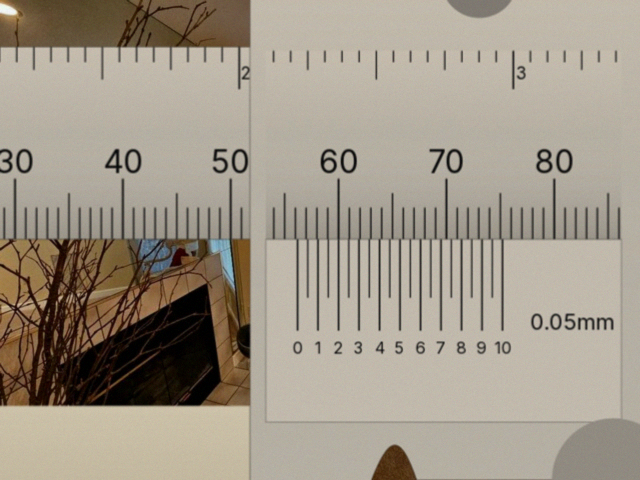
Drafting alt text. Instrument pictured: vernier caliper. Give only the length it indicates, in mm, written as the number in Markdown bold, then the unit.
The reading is **56.2** mm
